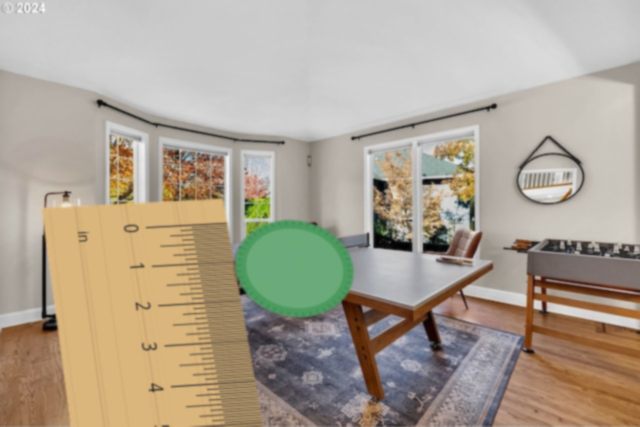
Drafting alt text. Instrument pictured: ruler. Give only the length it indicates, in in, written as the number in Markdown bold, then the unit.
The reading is **2.5** in
